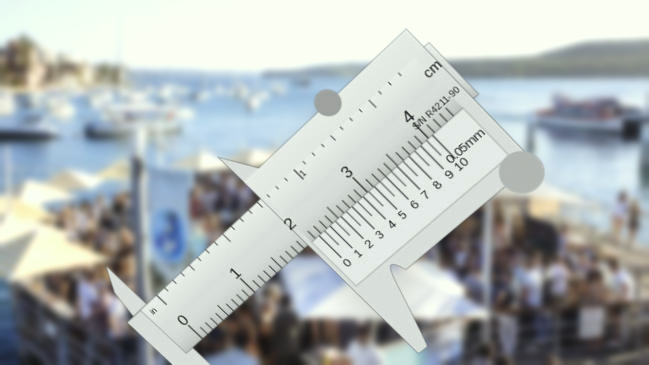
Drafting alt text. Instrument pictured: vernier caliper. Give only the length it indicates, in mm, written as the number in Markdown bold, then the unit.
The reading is **21.6** mm
